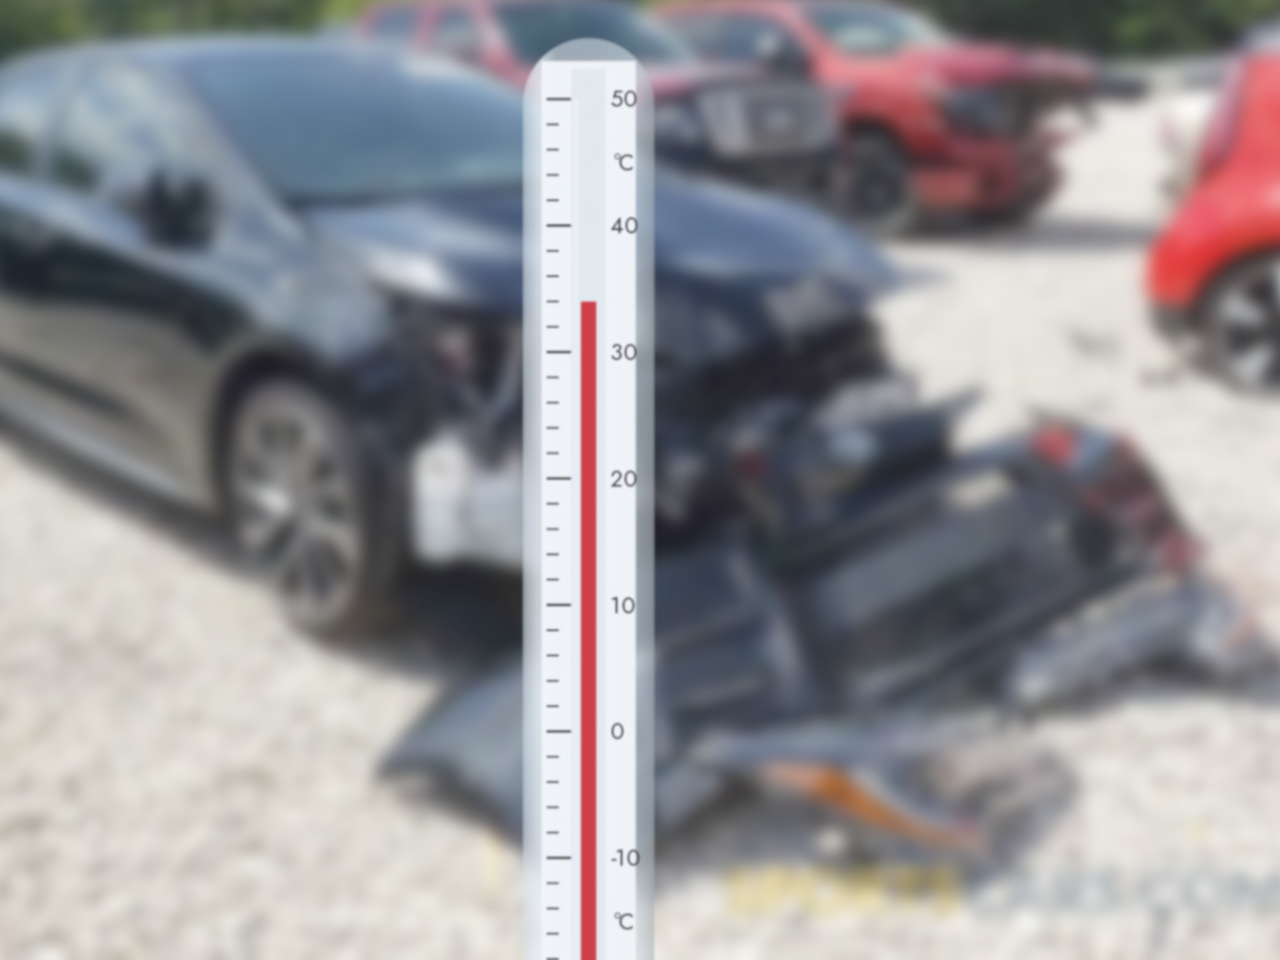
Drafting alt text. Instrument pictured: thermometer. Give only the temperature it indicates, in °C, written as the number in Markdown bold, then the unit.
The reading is **34** °C
